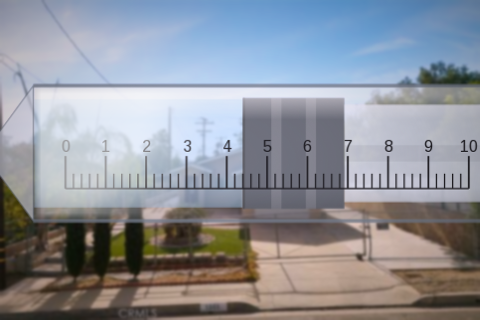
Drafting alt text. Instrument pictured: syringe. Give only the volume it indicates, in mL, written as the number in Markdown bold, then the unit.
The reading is **4.4** mL
